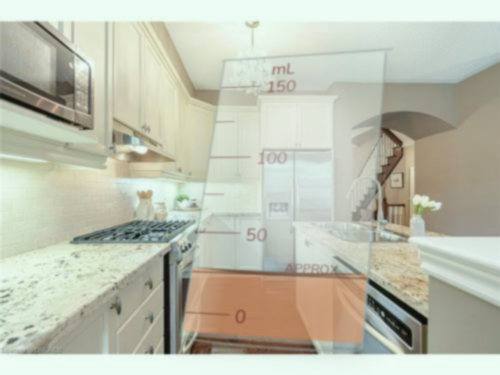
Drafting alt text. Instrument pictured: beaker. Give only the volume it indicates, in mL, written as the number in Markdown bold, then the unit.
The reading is **25** mL
